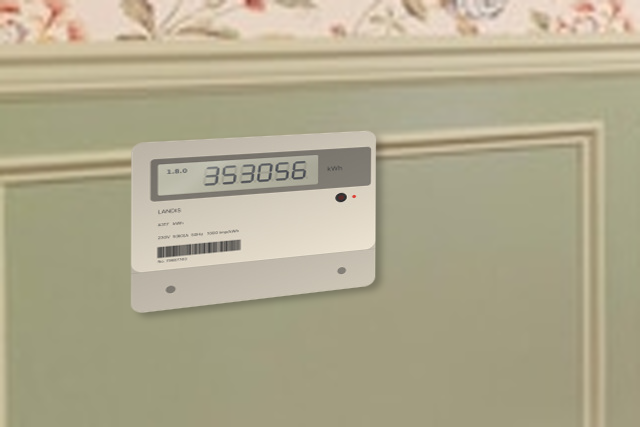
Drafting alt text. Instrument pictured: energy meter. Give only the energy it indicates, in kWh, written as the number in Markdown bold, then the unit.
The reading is **353056** kWh
